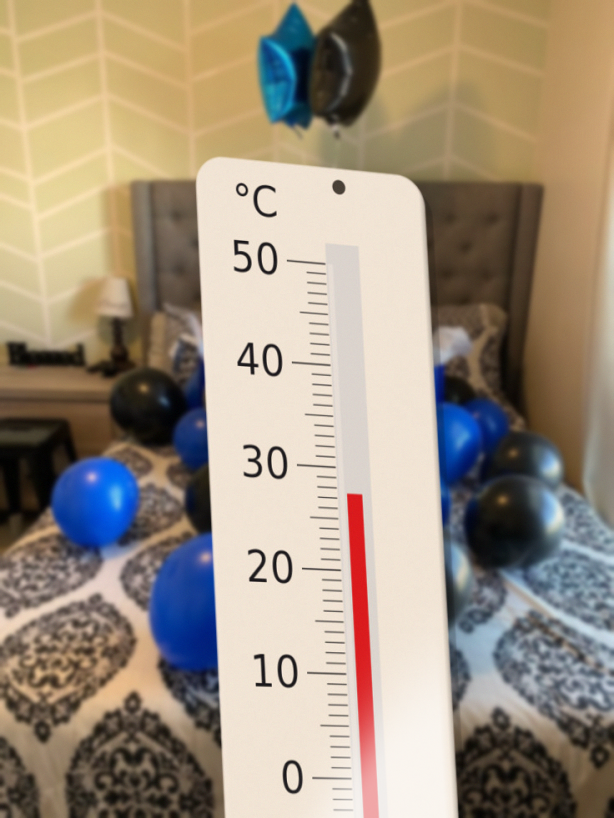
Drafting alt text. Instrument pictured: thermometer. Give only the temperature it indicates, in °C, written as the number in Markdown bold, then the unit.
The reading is **27.5** °C
